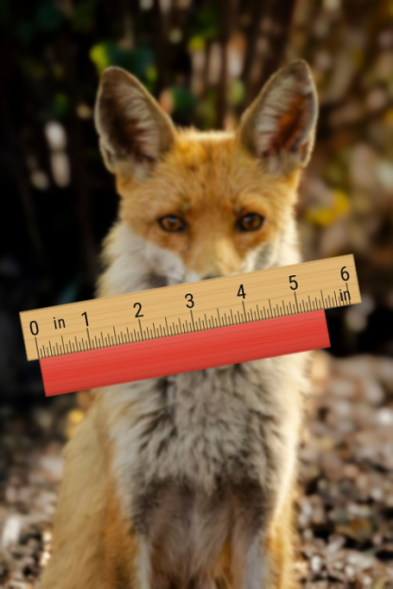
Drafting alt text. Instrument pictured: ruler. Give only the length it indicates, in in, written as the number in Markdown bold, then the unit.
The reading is **5.5** in
